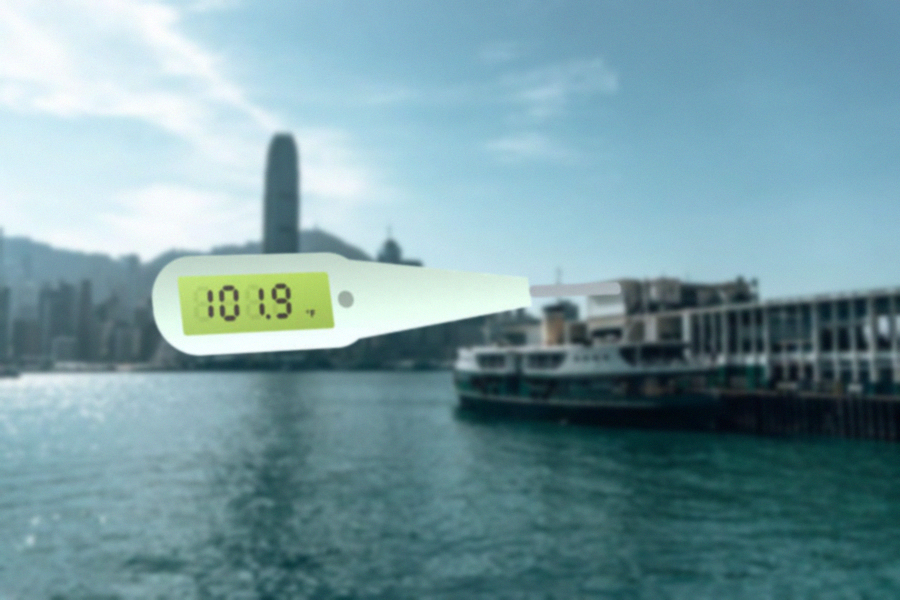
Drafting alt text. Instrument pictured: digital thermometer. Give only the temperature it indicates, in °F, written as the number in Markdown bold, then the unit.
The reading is **101.9** °F
